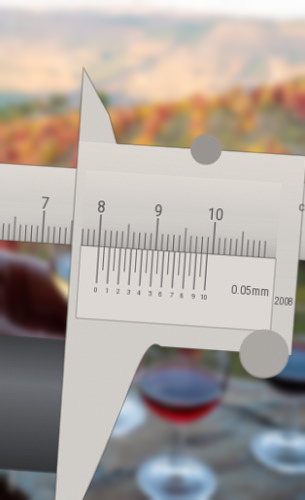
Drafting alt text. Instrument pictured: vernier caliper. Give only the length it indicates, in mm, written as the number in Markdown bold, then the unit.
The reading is **80.0** mm
